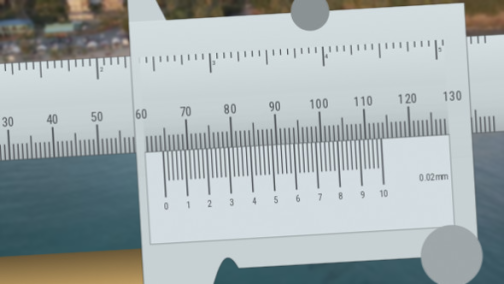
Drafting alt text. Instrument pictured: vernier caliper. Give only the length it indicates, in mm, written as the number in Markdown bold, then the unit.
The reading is **64.5** mm
